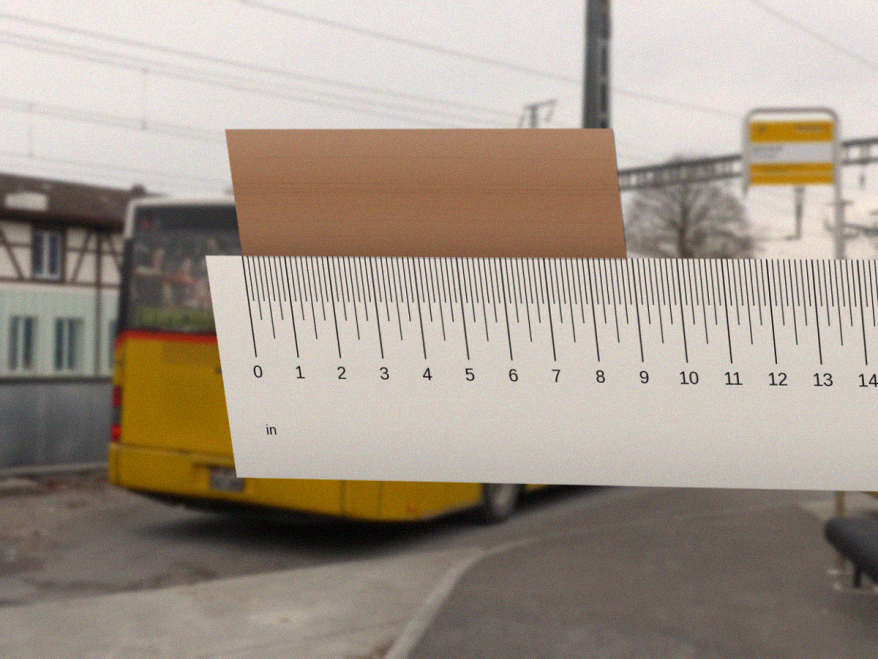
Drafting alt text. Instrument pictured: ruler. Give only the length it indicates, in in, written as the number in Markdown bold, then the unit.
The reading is **8.875** in
